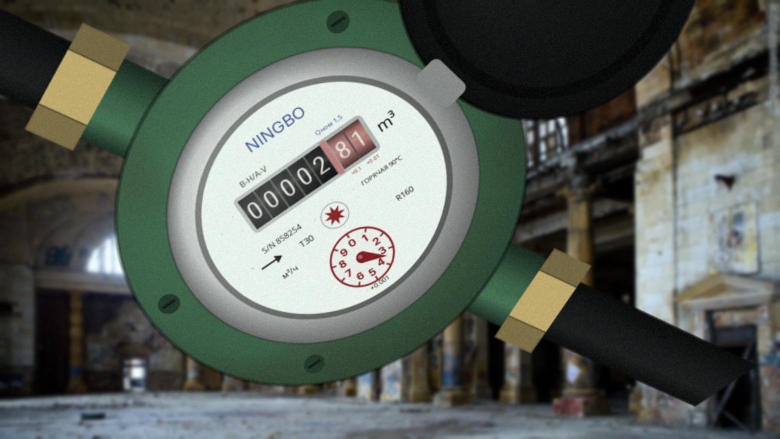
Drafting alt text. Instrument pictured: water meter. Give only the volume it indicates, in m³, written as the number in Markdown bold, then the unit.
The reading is **2.813** m³
